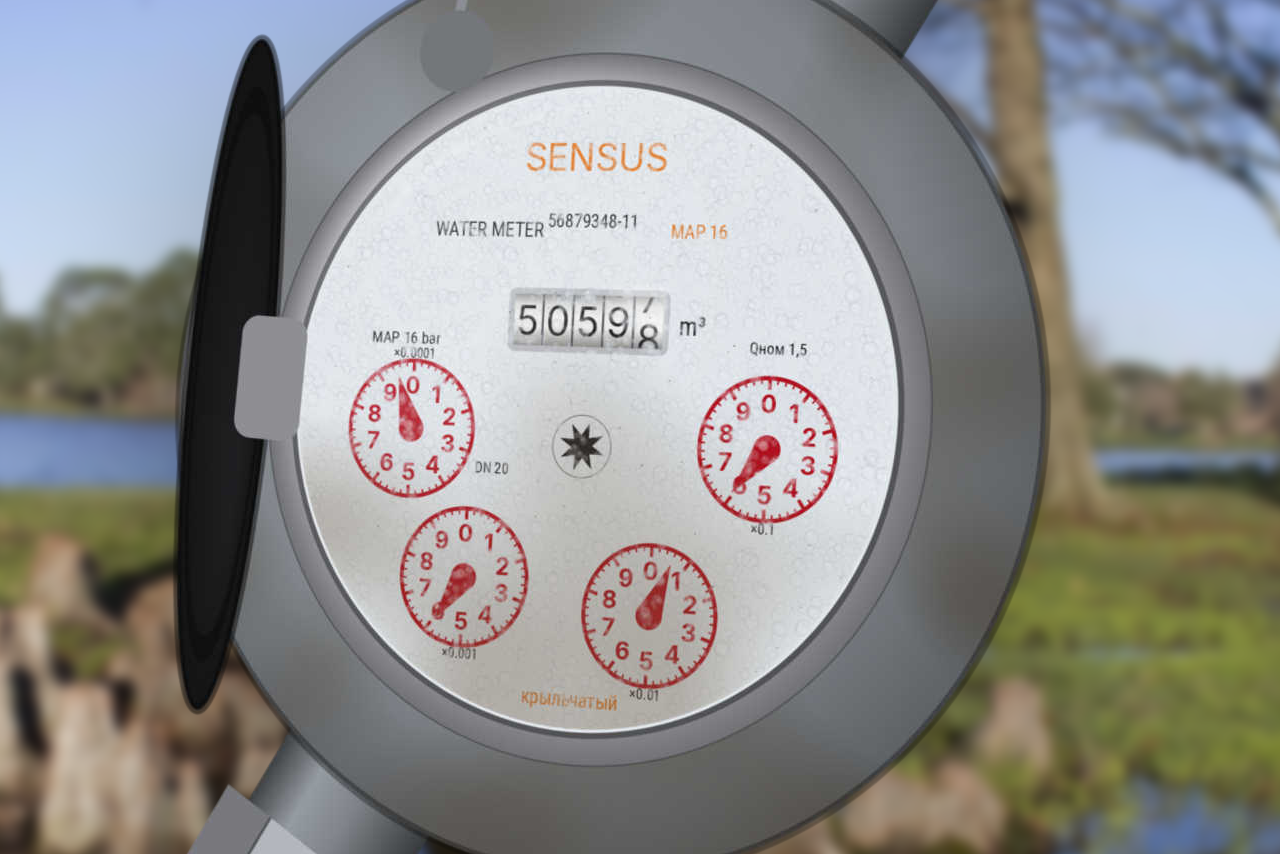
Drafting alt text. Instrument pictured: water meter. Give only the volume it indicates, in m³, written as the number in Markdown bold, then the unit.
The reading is **50597.6059** m³
